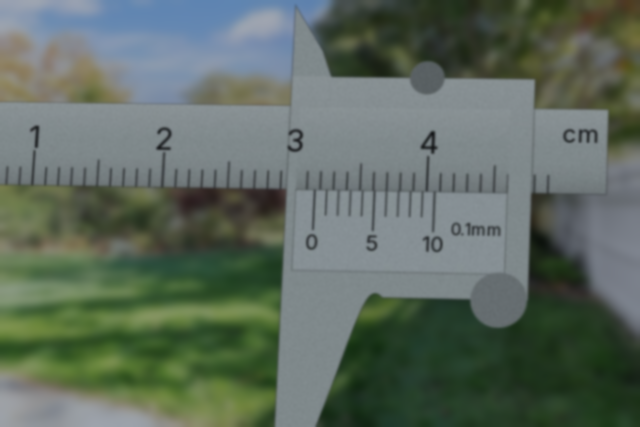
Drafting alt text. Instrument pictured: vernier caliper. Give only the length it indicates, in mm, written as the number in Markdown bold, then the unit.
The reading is **31.6** mm
